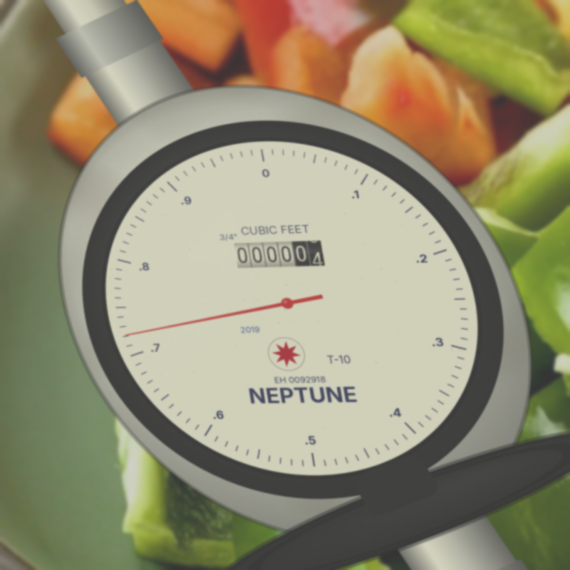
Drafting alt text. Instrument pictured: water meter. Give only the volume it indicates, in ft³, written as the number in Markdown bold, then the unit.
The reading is **3.72** ft³
